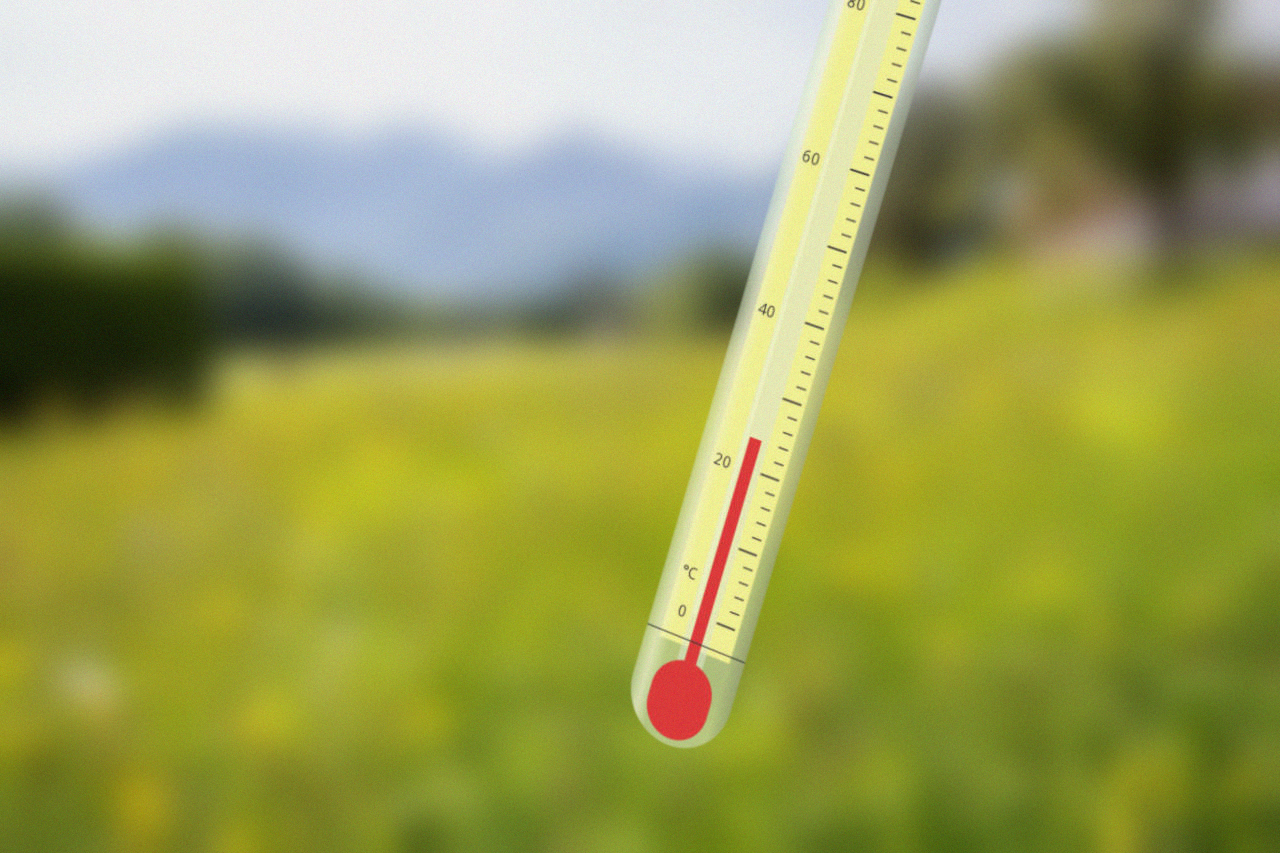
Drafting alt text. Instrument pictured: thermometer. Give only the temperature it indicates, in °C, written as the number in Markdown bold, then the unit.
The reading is **24** °C
